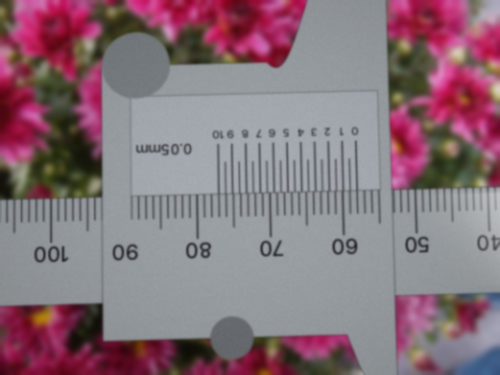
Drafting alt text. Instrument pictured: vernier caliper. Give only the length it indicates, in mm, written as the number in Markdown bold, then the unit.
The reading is **58.0** mm
